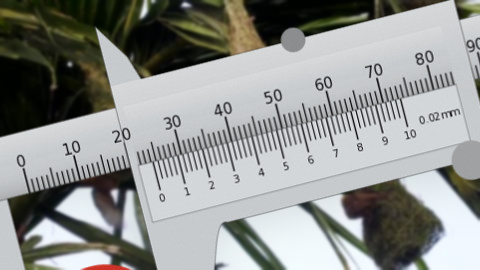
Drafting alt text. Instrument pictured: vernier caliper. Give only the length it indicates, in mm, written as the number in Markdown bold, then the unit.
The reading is **24.4** mm
